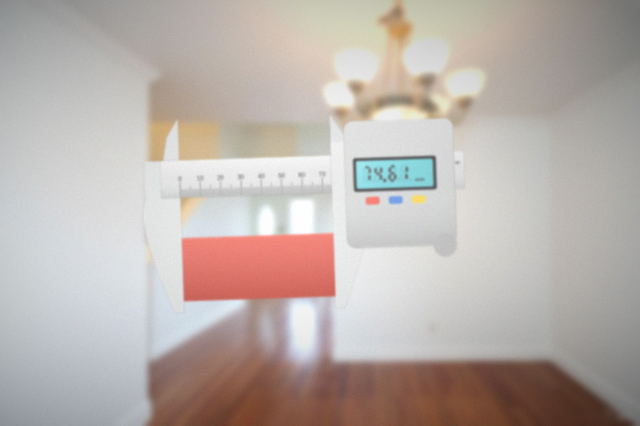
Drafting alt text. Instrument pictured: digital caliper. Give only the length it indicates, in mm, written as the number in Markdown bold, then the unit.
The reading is **74.61** mm
